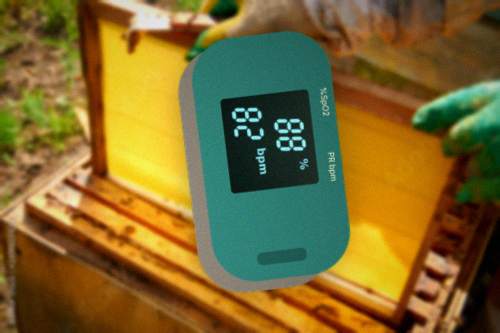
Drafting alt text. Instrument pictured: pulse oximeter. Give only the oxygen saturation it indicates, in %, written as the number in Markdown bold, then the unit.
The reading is **88** %
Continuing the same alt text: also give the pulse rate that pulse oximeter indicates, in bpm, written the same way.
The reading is **82** bpm
